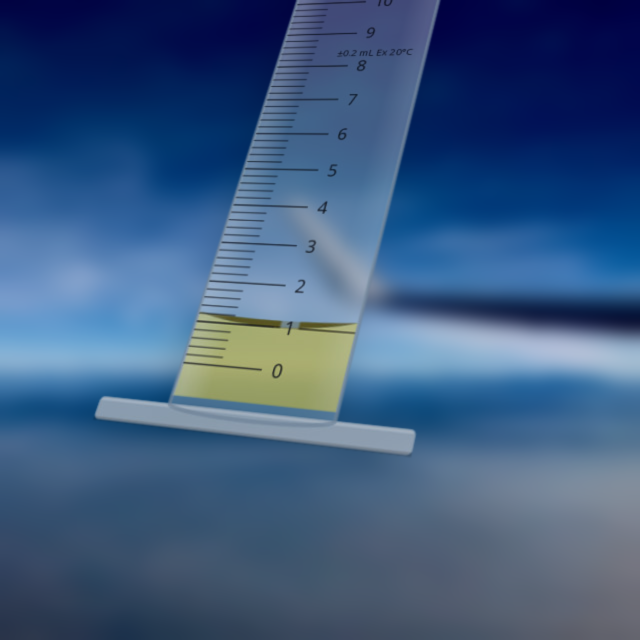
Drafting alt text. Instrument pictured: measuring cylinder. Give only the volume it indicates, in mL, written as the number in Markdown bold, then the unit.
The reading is **1** mL
